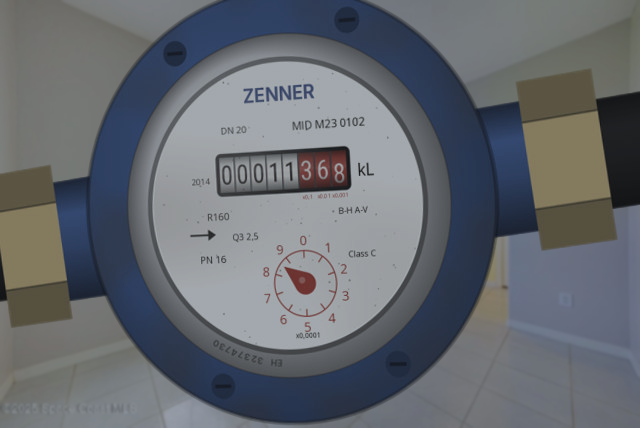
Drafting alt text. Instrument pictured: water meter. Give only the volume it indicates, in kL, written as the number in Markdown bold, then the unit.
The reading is **11.3678** kL
